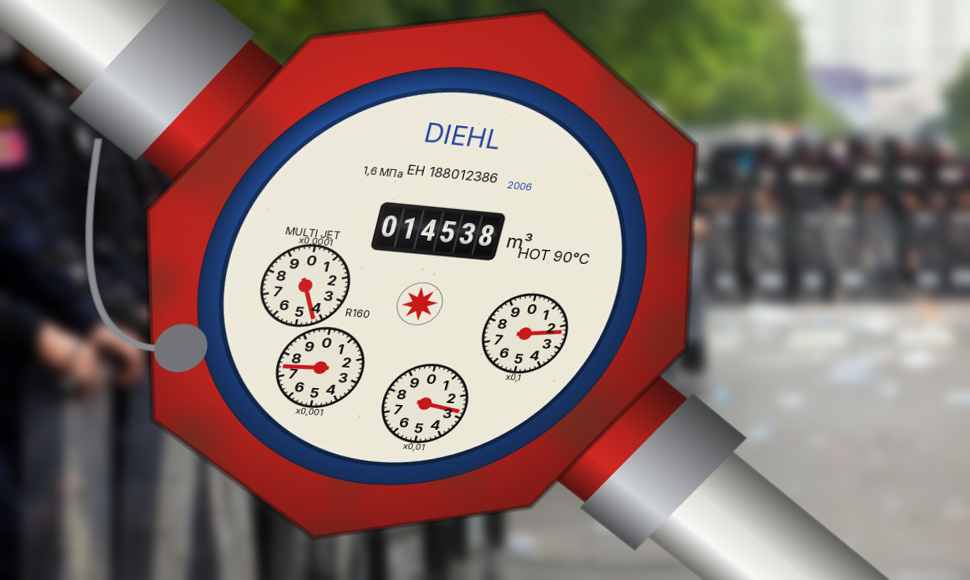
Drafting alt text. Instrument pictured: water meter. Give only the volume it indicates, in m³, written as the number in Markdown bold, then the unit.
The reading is **14538.2274** m³
